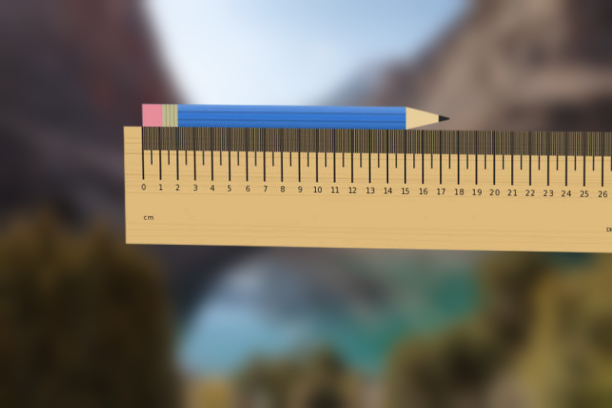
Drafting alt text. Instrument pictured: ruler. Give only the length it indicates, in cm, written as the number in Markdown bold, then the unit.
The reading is **17.5** cm
